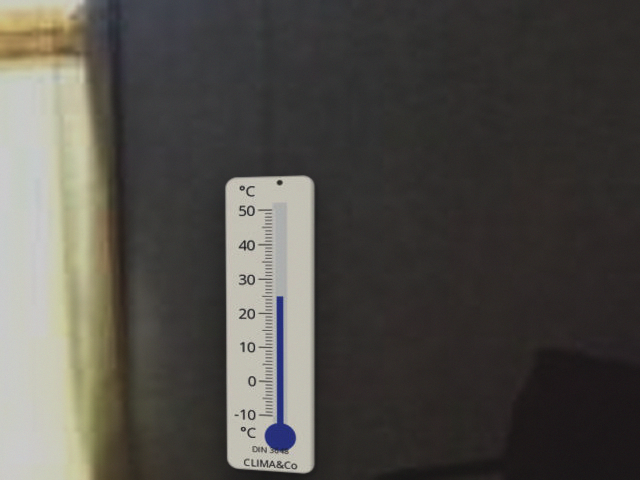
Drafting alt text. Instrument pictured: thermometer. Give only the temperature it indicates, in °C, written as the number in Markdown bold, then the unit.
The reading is **25** °C
